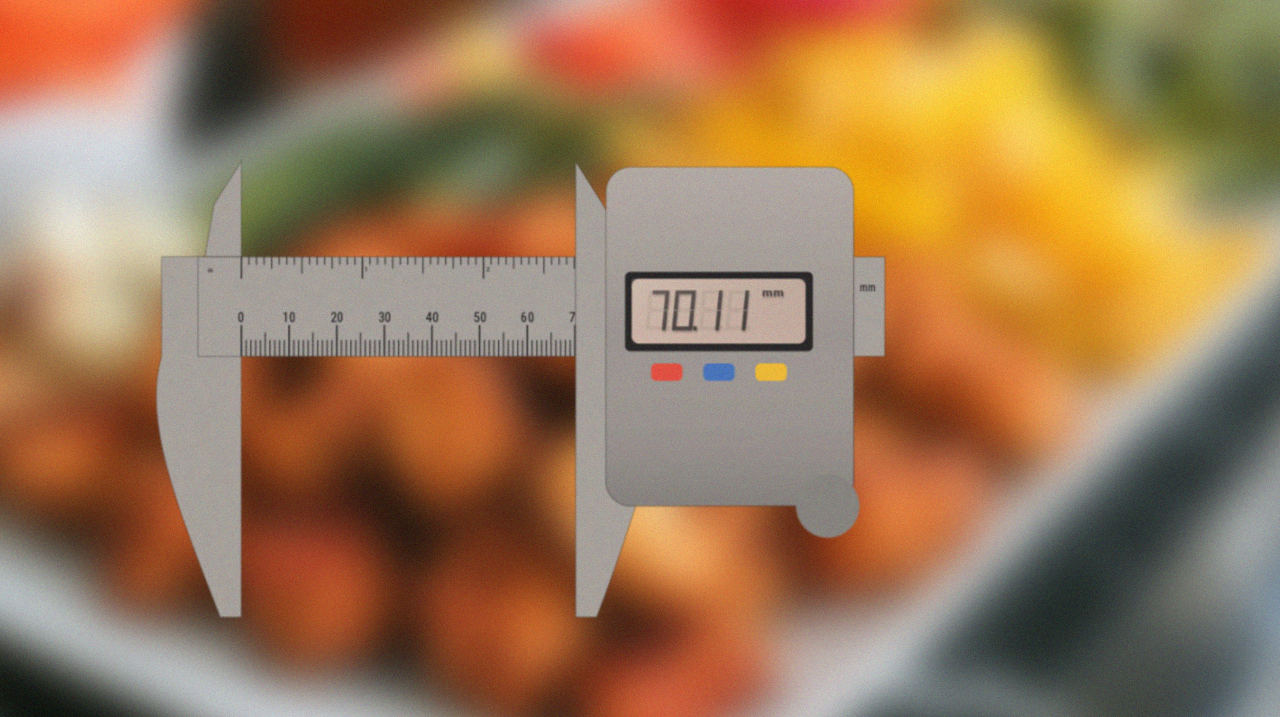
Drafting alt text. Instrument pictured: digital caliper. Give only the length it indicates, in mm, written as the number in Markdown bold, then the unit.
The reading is **70.11** mm
